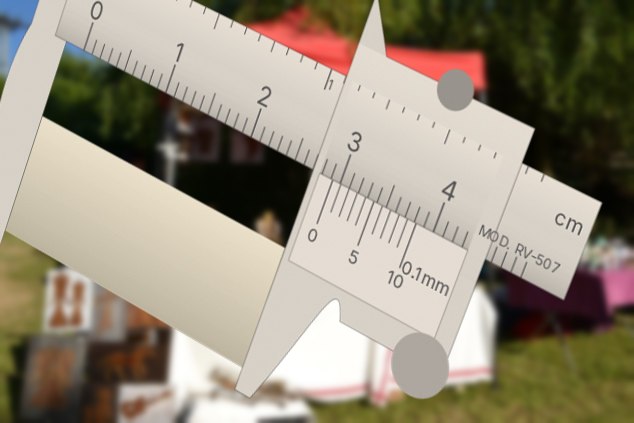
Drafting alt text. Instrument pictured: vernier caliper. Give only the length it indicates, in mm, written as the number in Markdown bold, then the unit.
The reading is **29.2** mm
